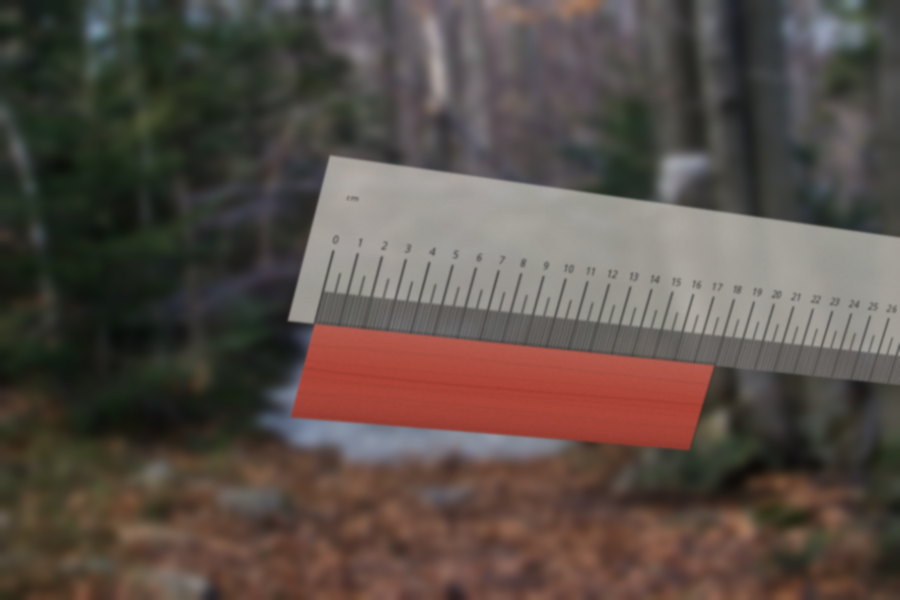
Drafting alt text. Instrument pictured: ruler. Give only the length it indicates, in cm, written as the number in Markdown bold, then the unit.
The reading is **18** cm
